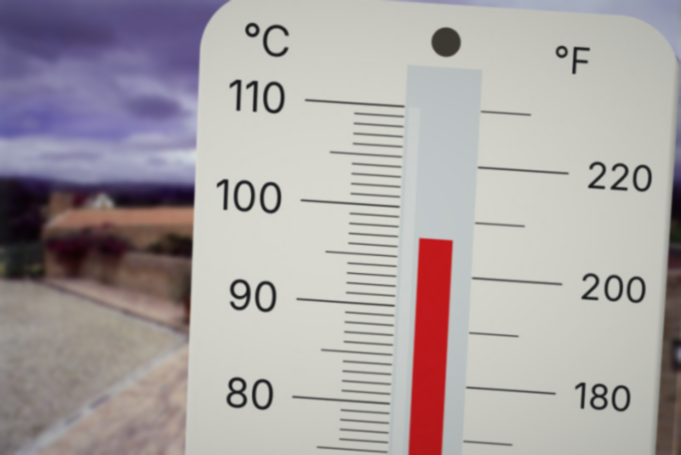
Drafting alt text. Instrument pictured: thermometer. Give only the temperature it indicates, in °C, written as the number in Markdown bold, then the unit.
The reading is **97** °C
